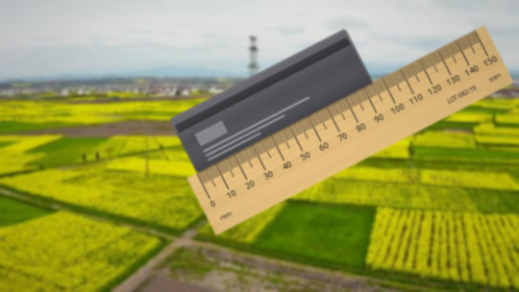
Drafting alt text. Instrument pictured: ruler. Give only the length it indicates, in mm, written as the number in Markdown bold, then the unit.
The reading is **95** mm
